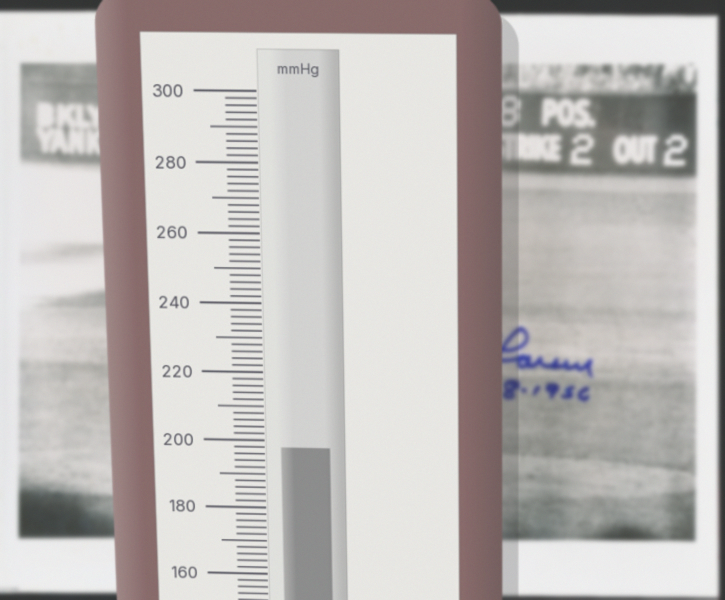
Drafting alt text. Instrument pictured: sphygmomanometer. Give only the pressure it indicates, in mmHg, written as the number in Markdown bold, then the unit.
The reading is **198** mmHg
